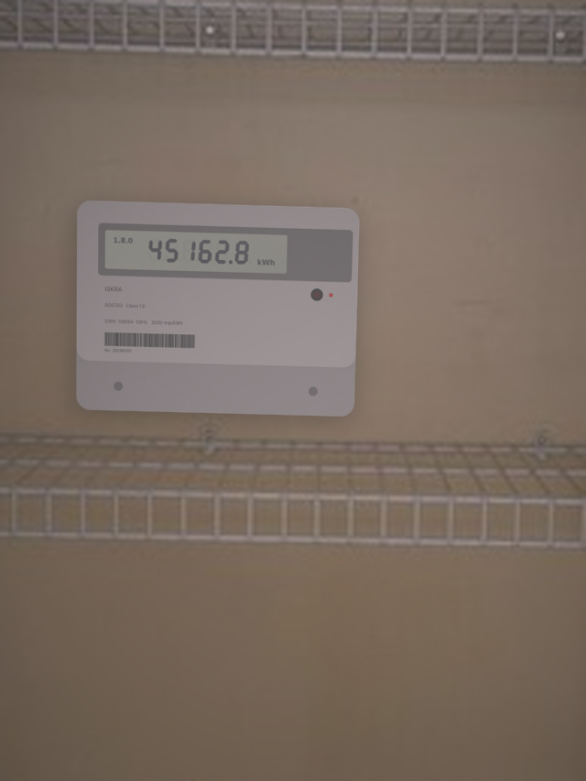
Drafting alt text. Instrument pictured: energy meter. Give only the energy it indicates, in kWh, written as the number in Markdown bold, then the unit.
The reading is **45162.8** kWh
